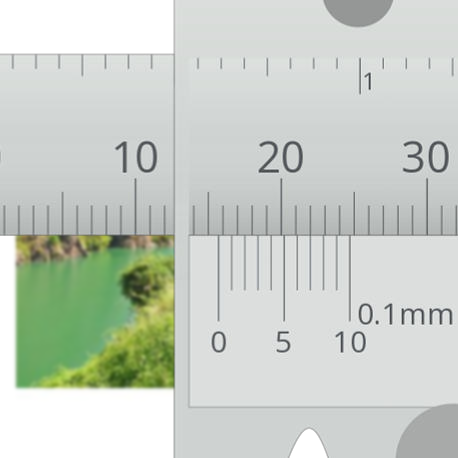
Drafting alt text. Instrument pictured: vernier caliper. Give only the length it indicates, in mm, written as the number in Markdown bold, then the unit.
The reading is **15.7** mm
